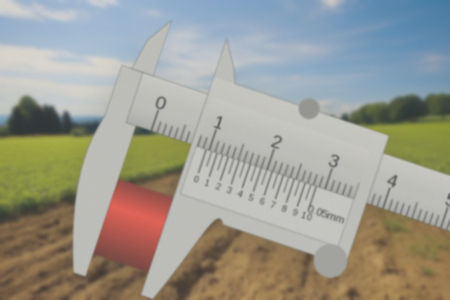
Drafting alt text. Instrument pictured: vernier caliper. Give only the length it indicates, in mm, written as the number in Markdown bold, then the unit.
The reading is **9.5** mm
